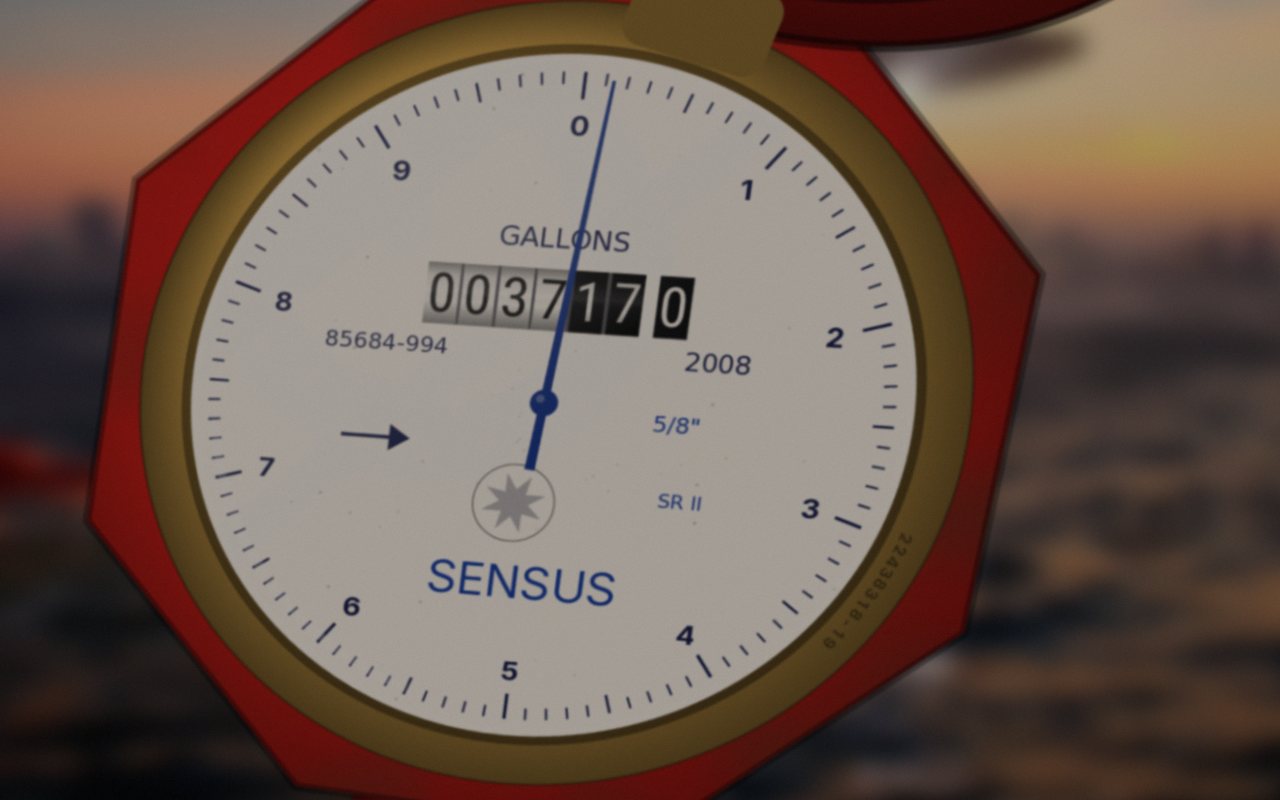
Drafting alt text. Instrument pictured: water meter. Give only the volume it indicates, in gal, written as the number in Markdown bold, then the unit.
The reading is **37170.1** gal
